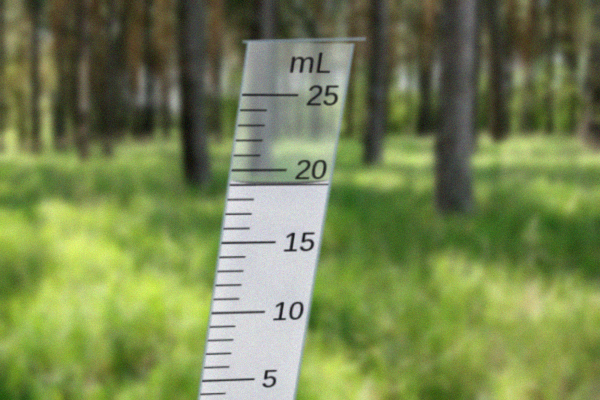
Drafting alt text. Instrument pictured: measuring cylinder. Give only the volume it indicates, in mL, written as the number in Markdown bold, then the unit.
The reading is **19** mL
